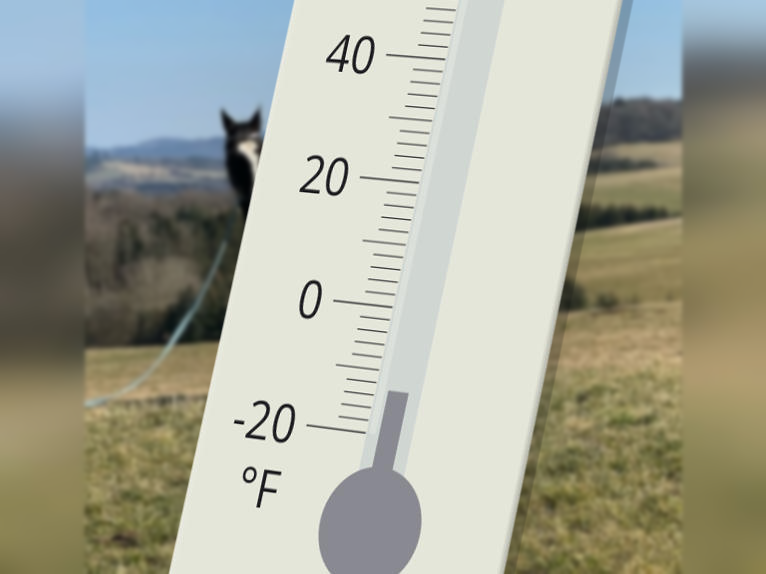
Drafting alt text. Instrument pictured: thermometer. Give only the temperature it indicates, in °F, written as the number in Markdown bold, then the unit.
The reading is **-13** °F
